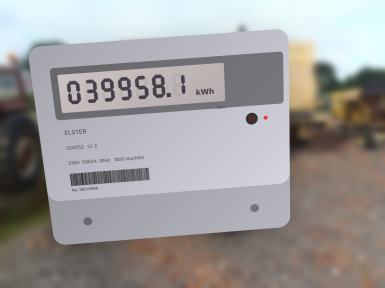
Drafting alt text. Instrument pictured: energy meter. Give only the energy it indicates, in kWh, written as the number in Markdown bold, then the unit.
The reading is **39958.1** kWh
